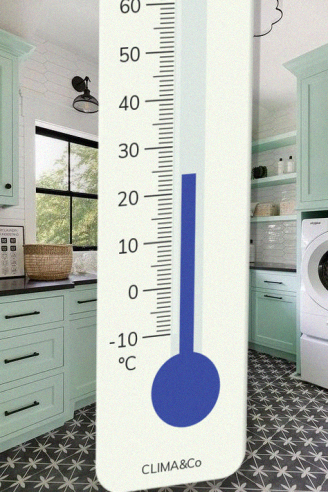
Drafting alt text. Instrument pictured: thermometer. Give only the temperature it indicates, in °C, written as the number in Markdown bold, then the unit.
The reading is **24** °C
